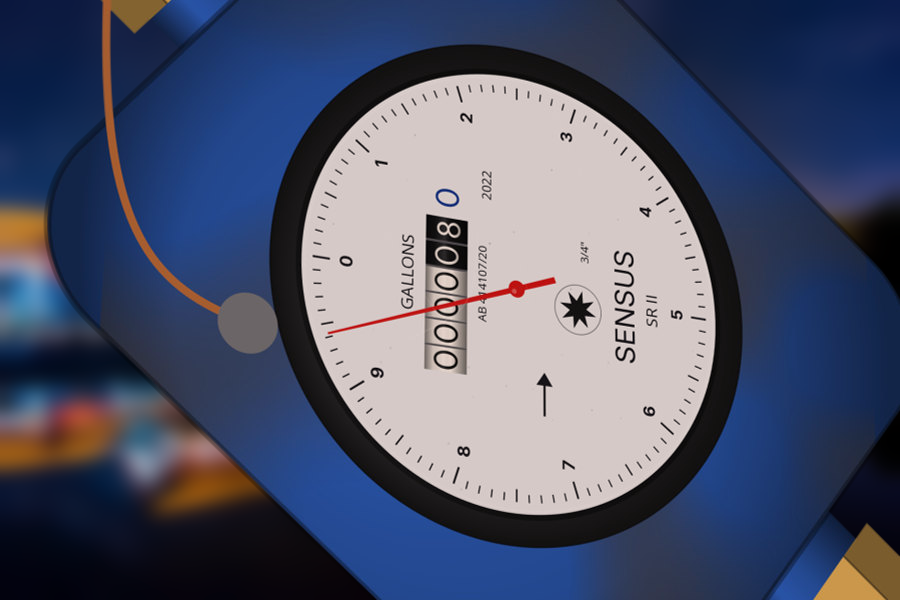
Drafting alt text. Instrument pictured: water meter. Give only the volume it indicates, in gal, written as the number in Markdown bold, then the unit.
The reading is **79.4** gal
